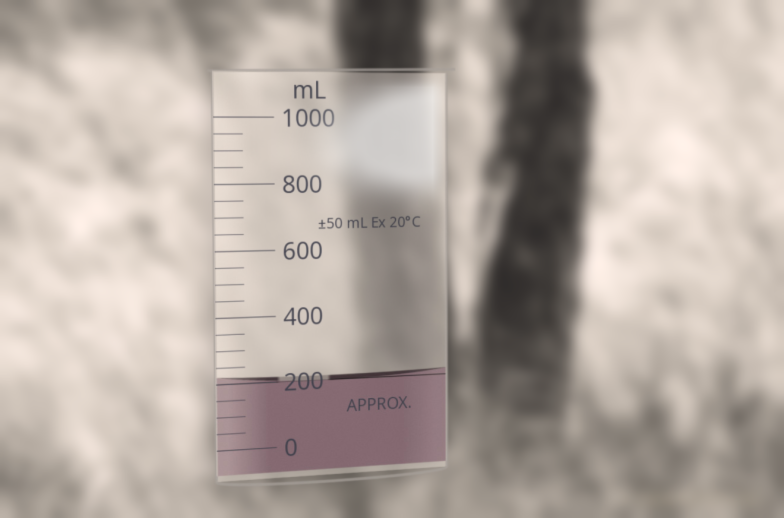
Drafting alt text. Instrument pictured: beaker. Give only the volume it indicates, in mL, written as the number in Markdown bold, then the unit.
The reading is **200** mL
